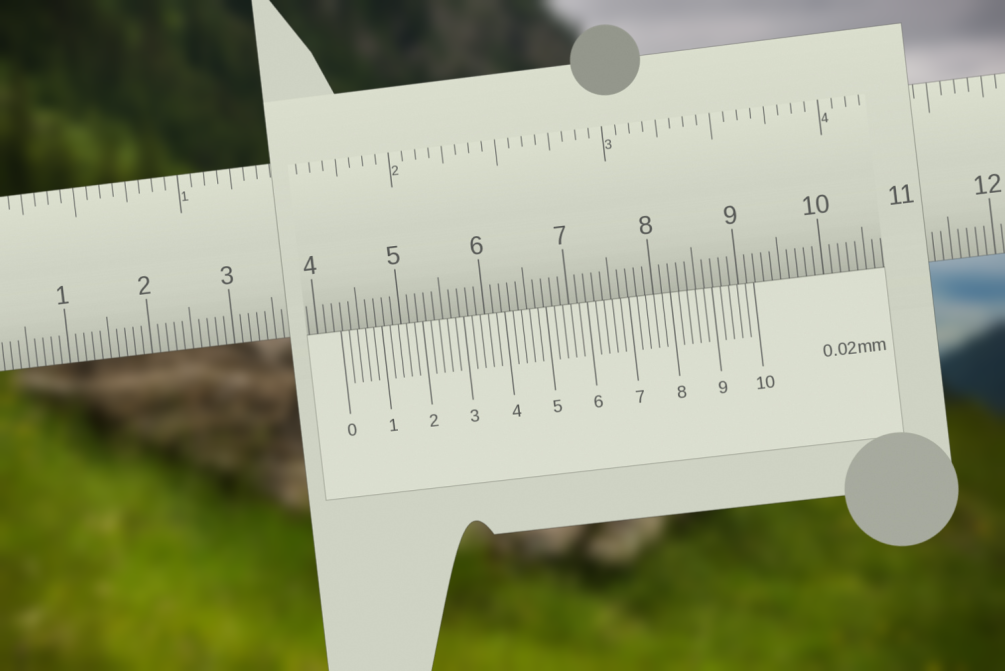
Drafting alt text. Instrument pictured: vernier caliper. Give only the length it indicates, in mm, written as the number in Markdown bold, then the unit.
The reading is **42.8** mm
